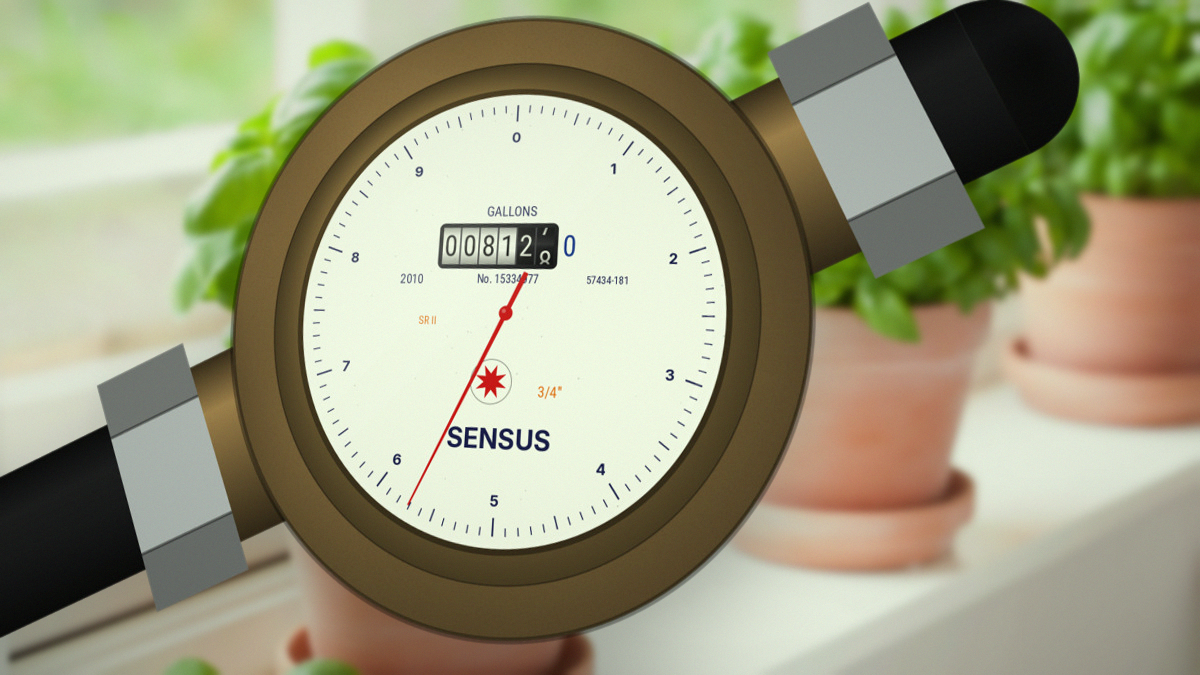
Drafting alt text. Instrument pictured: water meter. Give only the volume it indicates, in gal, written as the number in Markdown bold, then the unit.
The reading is **81275.7** gal
